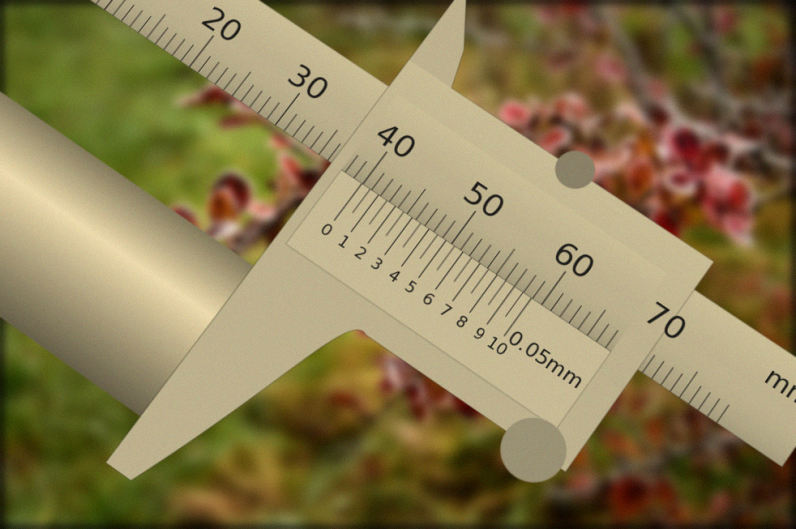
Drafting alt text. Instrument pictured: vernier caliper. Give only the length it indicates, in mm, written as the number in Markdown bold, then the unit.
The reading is **39.9** mm
